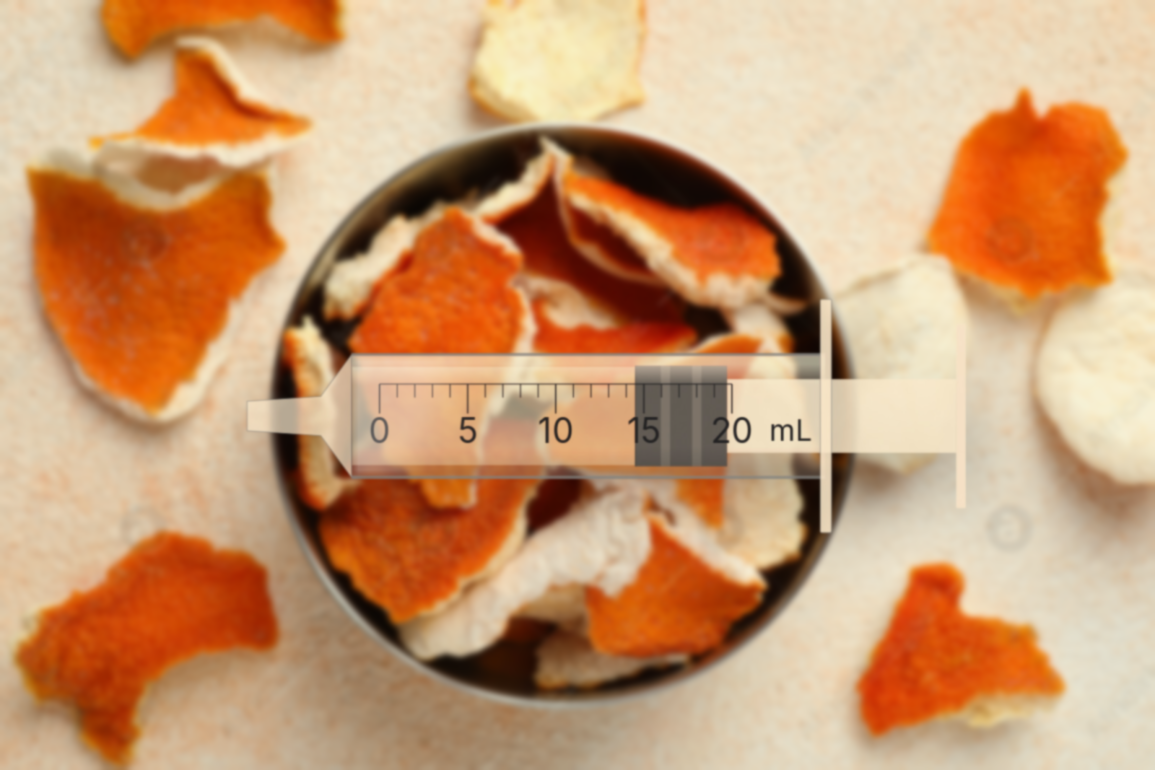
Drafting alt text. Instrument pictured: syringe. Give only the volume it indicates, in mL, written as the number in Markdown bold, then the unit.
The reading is **14.5** mL
